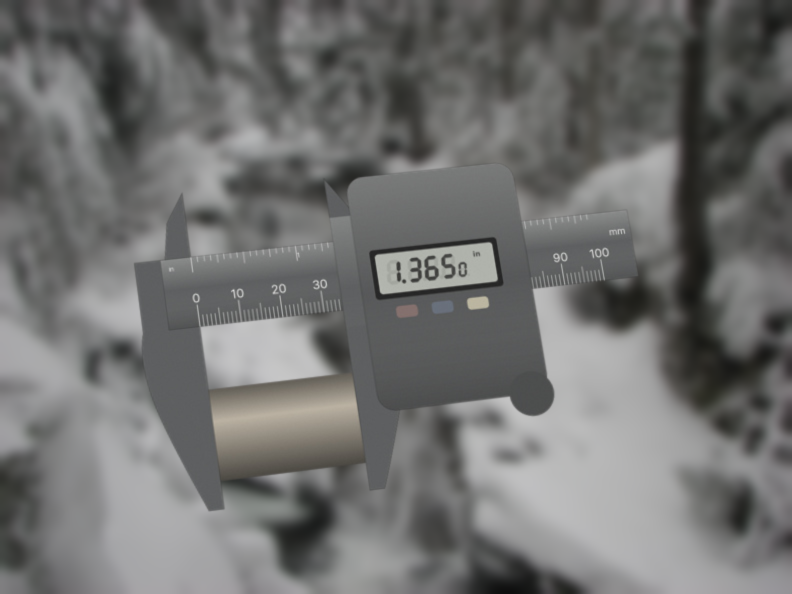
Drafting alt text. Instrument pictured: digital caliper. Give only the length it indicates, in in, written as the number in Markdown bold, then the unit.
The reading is **1.3650** in
